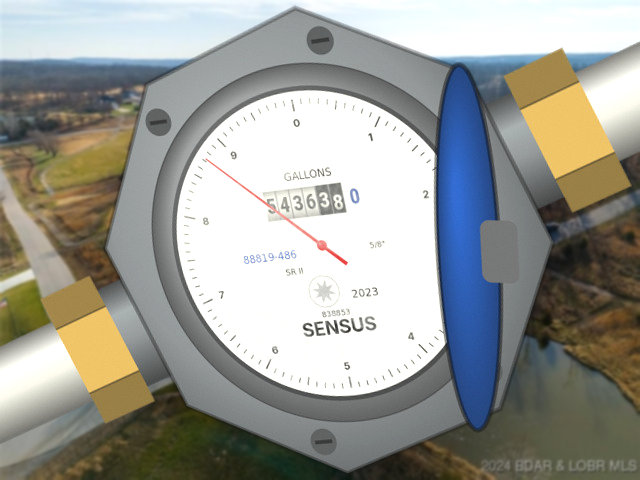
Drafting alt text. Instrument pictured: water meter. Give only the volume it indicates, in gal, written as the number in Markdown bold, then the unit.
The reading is **5436378.7** gal
